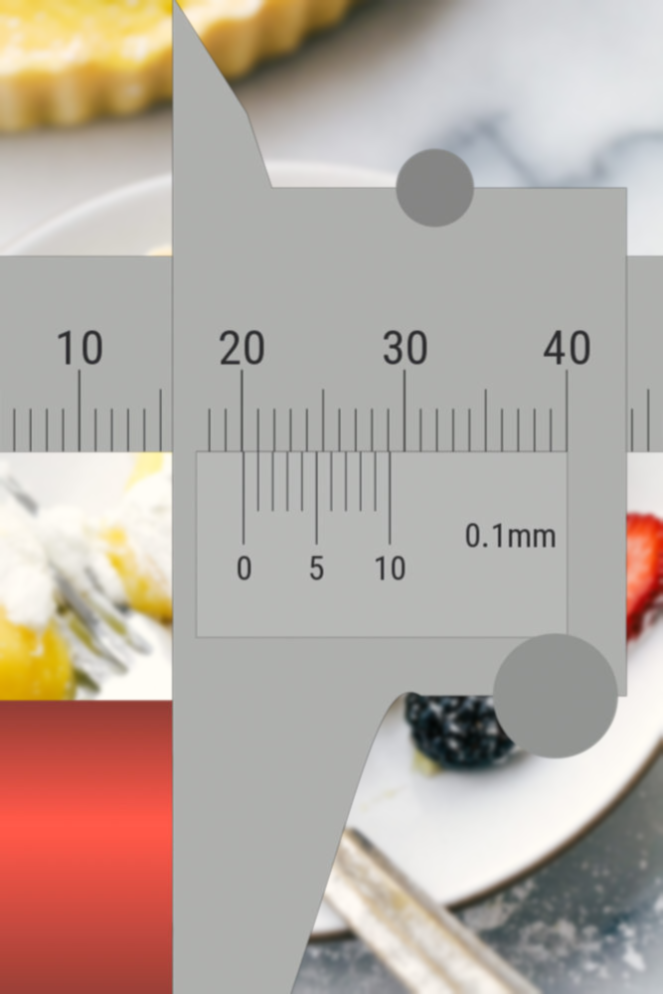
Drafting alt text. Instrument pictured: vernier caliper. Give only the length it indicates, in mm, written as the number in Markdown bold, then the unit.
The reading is **20.1** mm
